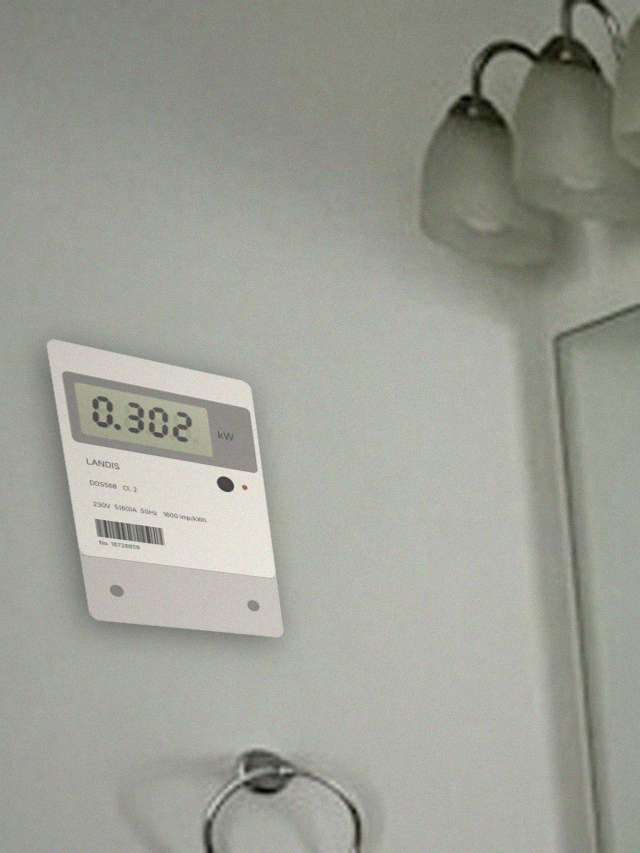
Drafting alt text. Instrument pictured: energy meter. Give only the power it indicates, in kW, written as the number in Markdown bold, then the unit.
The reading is **0.302** kW
